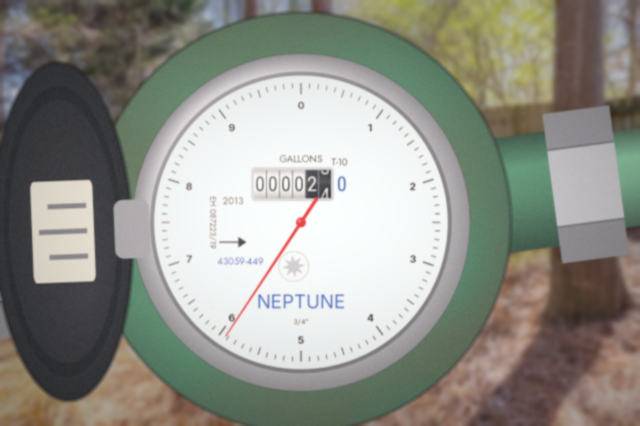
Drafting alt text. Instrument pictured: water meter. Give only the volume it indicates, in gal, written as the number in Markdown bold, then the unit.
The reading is **235.9** gal
